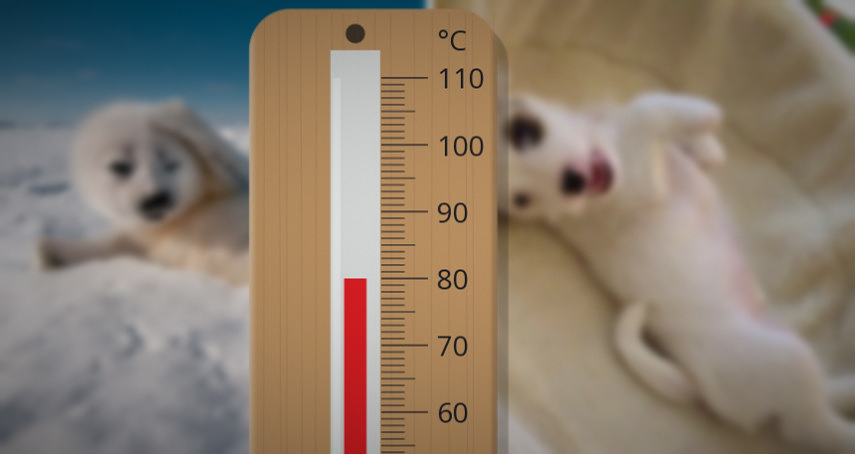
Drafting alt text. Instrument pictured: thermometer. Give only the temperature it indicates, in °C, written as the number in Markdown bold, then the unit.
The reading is **80** °C
